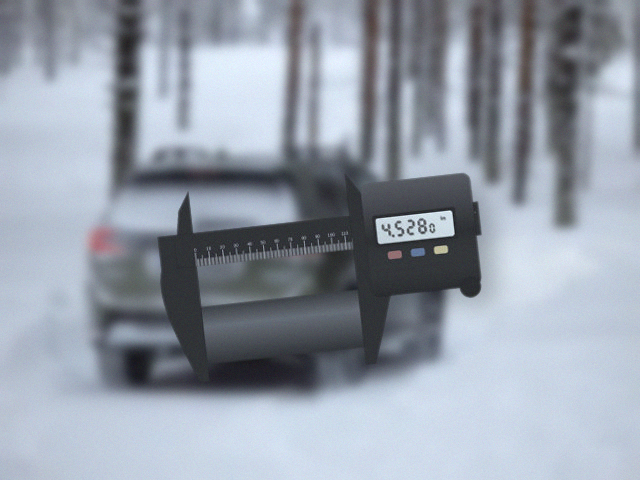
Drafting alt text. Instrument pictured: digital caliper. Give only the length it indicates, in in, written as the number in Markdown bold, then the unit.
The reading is **4.5280** in
